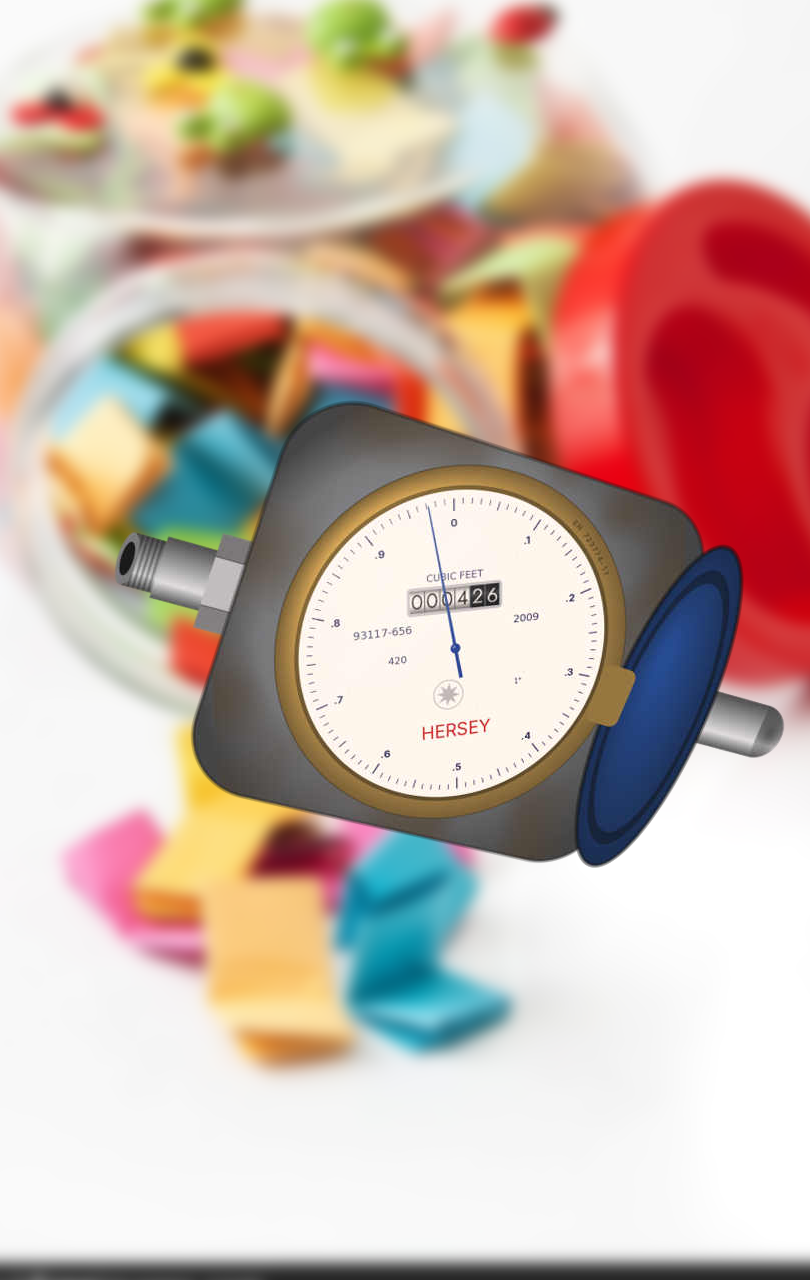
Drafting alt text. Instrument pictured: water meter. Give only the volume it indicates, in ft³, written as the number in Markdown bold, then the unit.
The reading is **425.97** ft³
